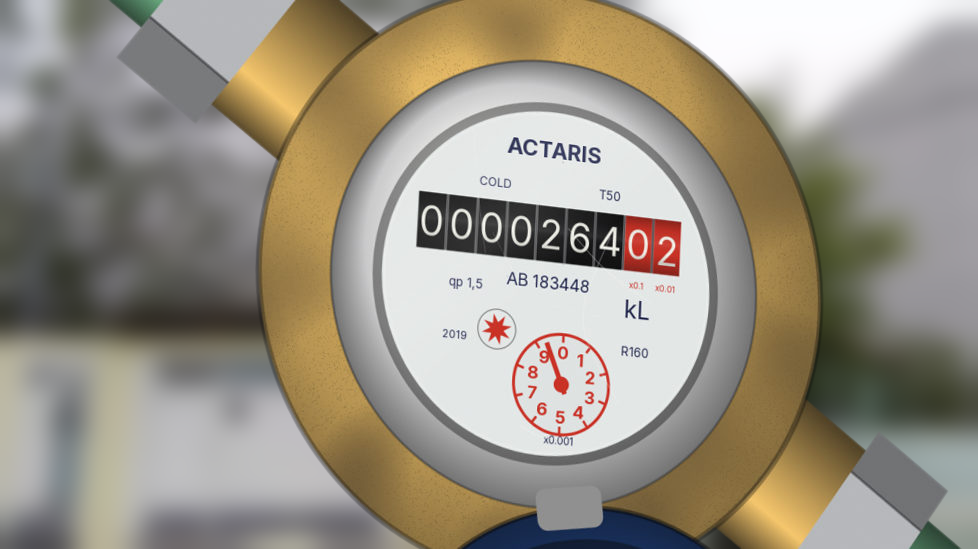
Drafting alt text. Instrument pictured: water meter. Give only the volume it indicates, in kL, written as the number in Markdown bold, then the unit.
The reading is **264.019** kL
